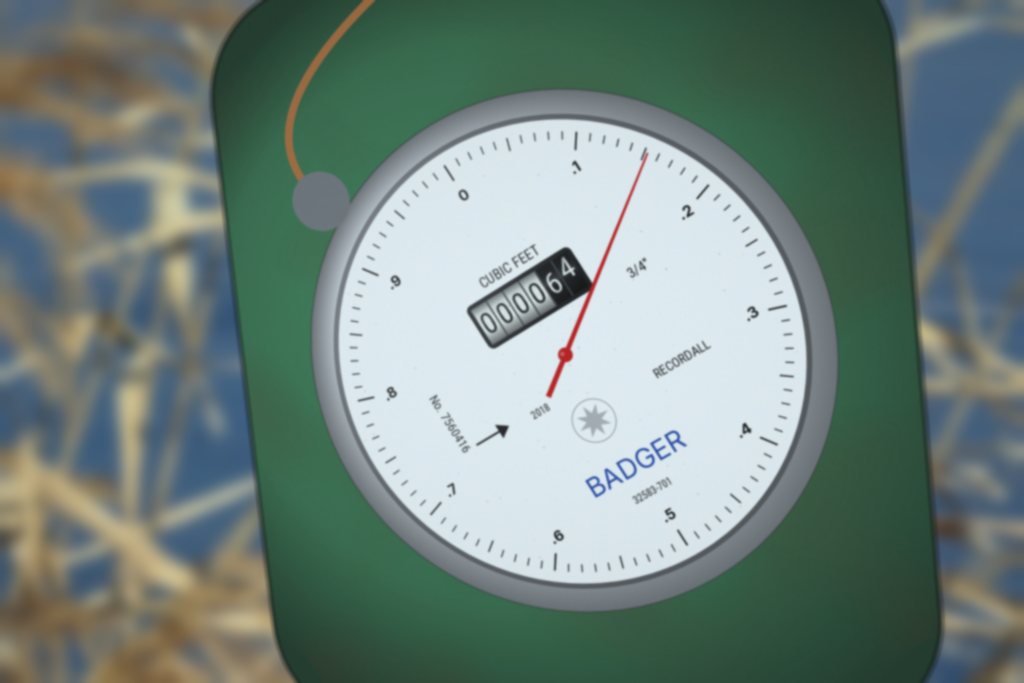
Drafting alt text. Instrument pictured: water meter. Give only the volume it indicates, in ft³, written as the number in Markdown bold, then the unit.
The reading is **64.15** ft³
